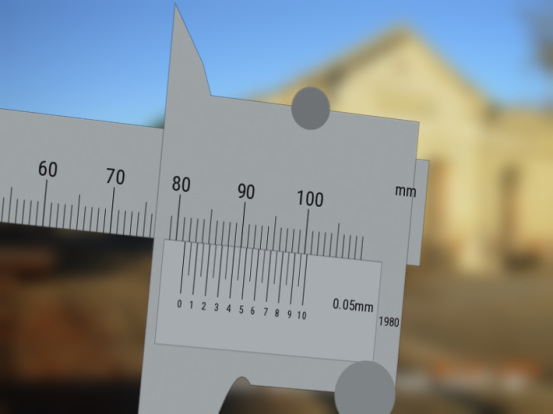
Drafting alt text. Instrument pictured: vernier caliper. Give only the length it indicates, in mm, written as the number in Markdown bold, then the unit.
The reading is **81.4** mm
